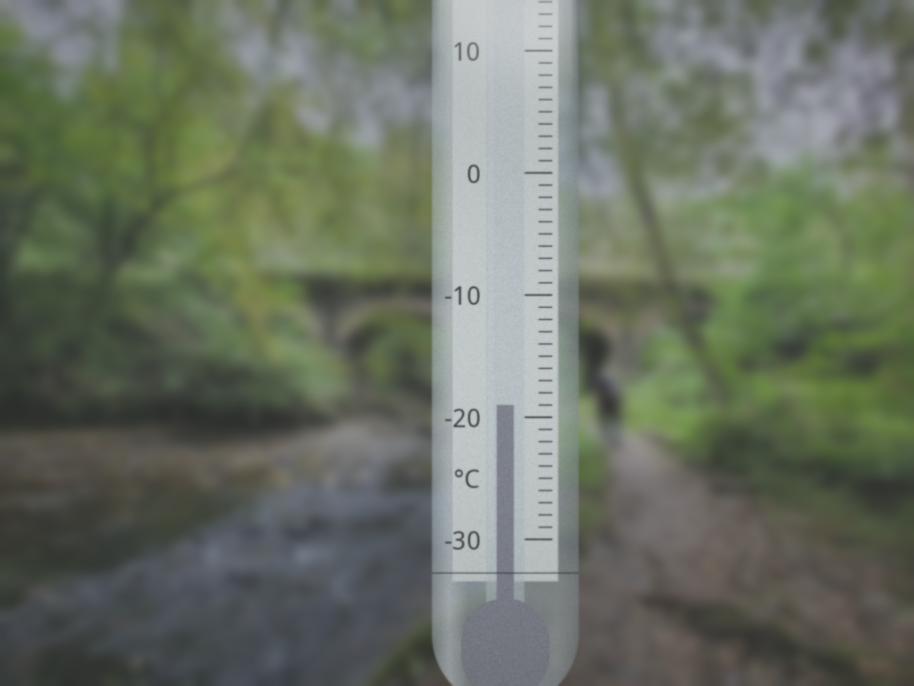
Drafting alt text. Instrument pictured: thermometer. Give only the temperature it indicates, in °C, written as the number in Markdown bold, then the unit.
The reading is **-19** °C
